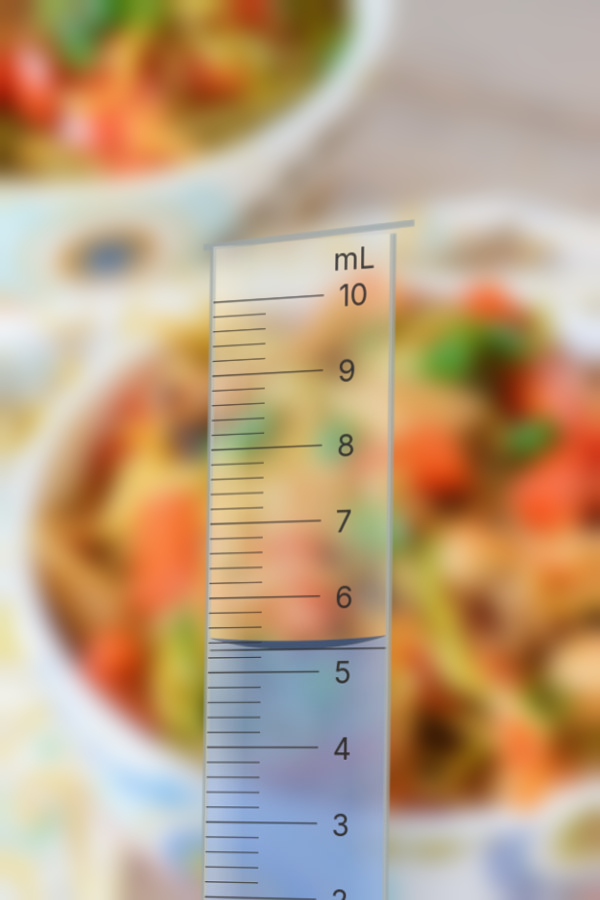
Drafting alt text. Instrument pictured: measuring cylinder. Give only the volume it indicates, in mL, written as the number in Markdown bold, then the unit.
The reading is **5.3** mL
